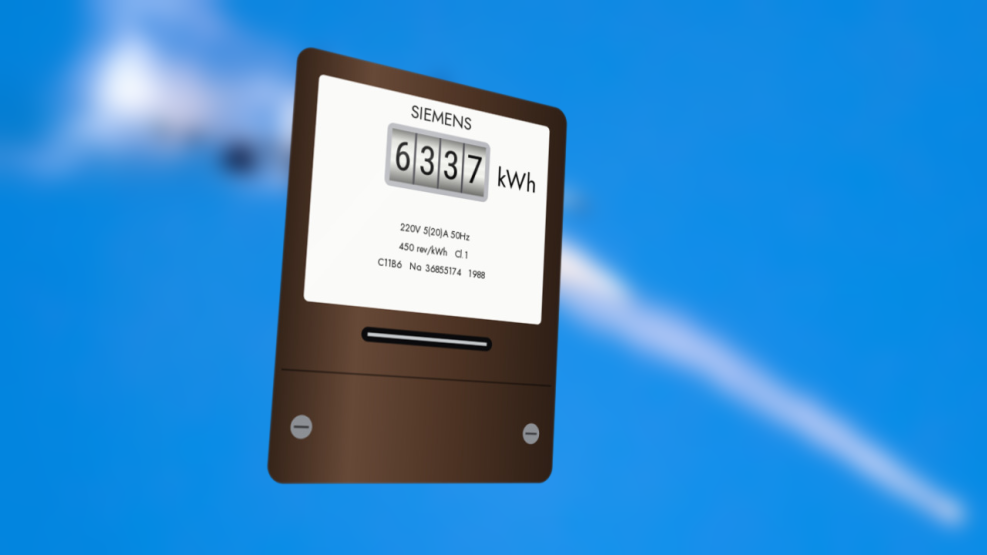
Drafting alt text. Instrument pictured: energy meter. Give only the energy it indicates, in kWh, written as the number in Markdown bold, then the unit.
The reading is **6337** kWh
